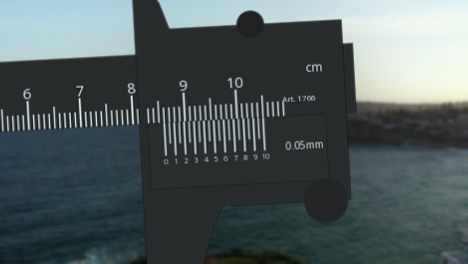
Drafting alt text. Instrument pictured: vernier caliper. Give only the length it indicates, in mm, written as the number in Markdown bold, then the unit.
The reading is **86.0** mm
